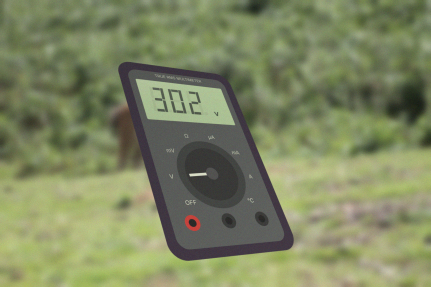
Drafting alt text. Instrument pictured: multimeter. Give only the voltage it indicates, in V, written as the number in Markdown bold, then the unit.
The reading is **302** V
